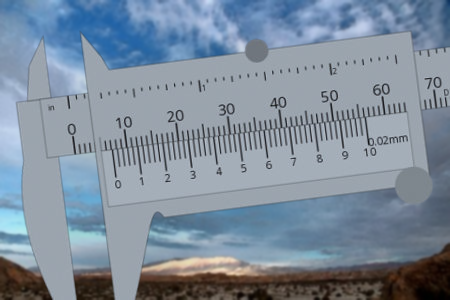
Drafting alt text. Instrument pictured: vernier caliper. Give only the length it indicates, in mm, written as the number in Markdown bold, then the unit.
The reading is **7.2** mm
